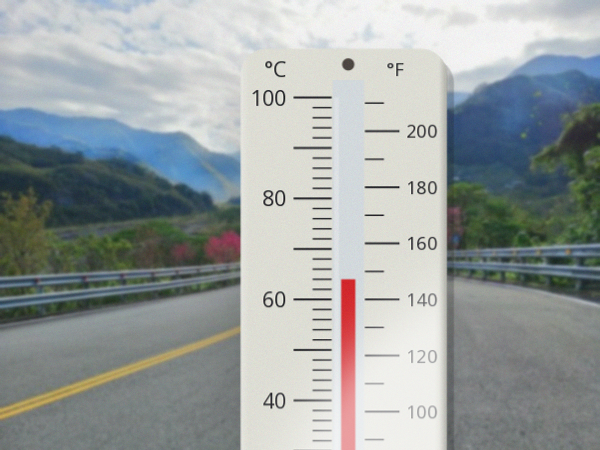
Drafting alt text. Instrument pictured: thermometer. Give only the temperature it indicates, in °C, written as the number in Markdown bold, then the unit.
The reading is **64** °C
